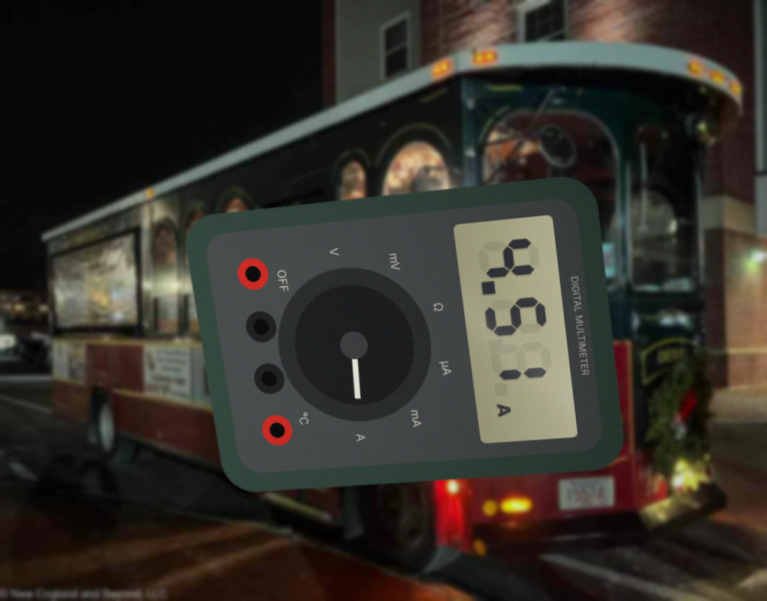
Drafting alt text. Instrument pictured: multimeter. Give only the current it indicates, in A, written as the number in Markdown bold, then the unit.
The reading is **4.51** A
